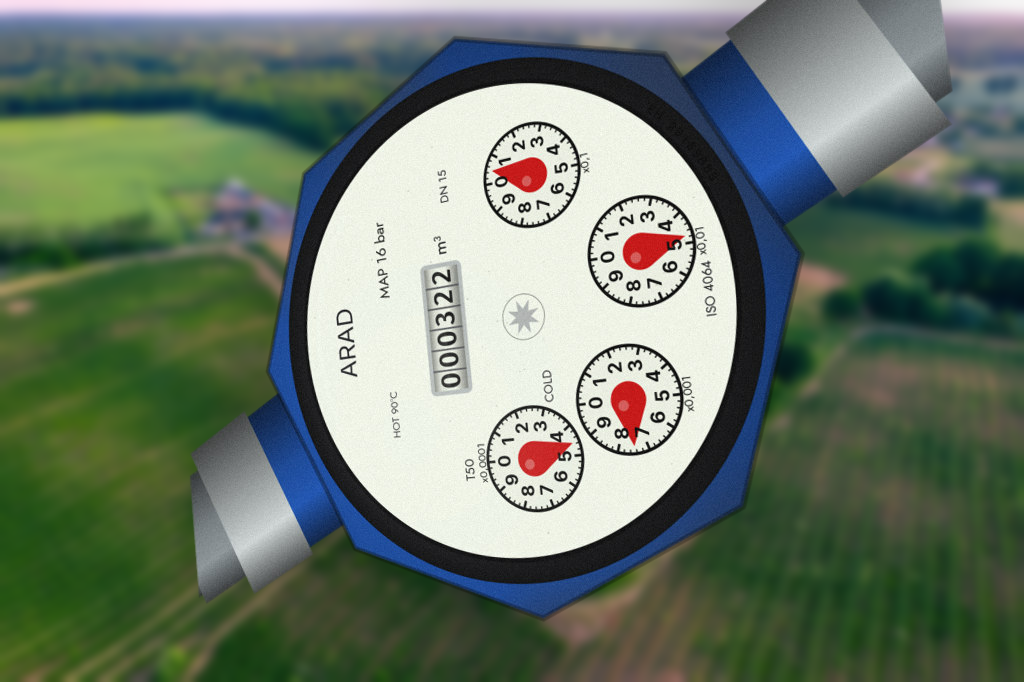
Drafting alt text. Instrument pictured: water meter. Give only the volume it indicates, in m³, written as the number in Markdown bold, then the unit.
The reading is **322.0474** m³
